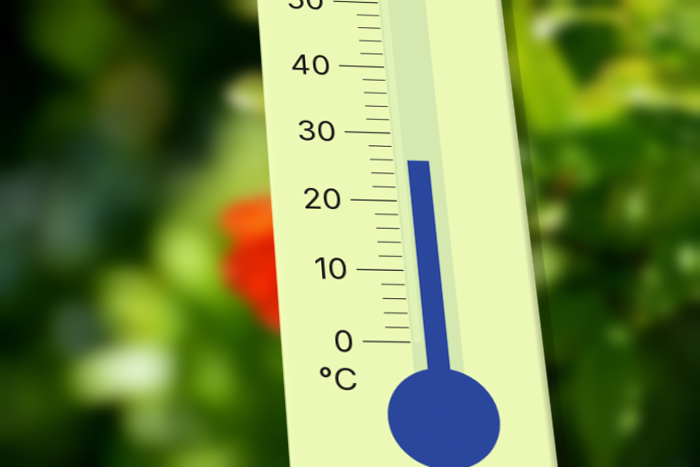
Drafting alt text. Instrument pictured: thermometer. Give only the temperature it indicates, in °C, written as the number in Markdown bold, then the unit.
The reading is **26** °C
